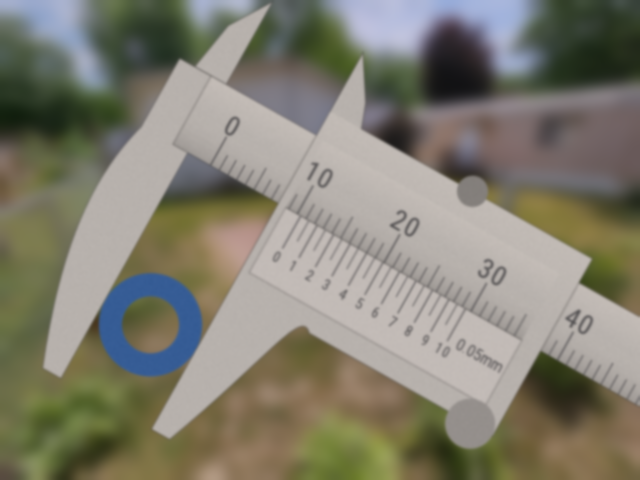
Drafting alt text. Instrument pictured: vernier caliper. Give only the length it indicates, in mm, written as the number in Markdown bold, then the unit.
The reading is **10.4** mm
